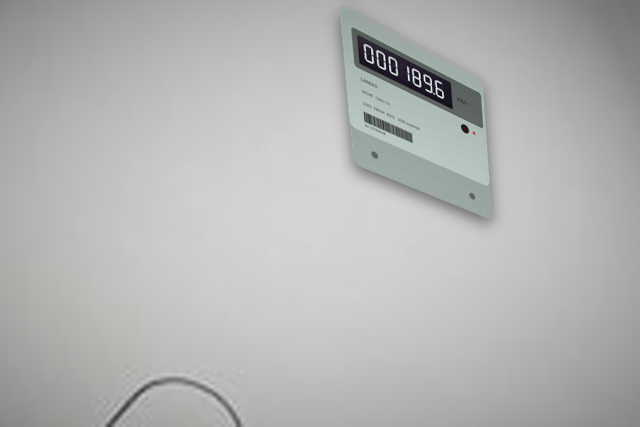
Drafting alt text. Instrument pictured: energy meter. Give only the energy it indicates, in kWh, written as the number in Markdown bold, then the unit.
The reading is **189.6** kWh
